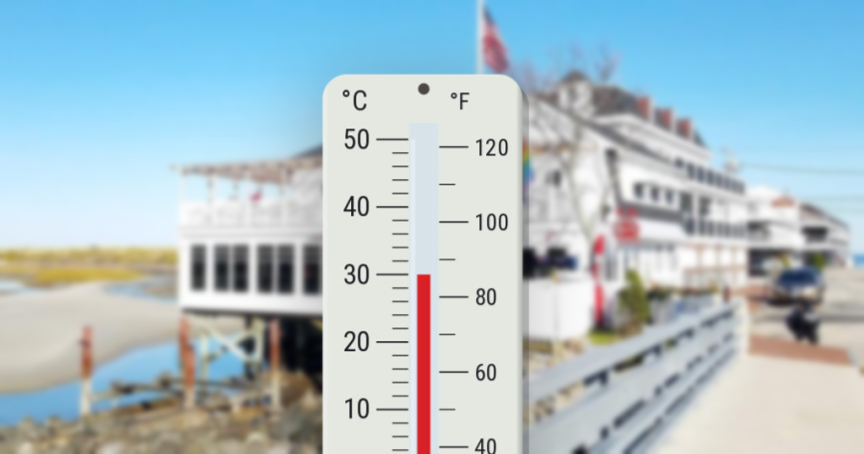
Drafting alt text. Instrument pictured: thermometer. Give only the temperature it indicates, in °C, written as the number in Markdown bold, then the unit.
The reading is **30** °C
